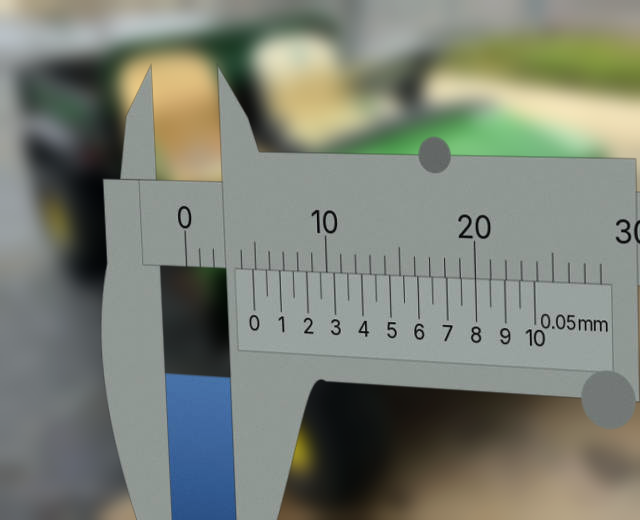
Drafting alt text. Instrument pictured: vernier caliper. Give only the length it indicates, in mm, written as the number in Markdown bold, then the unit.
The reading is **4.8** mm
